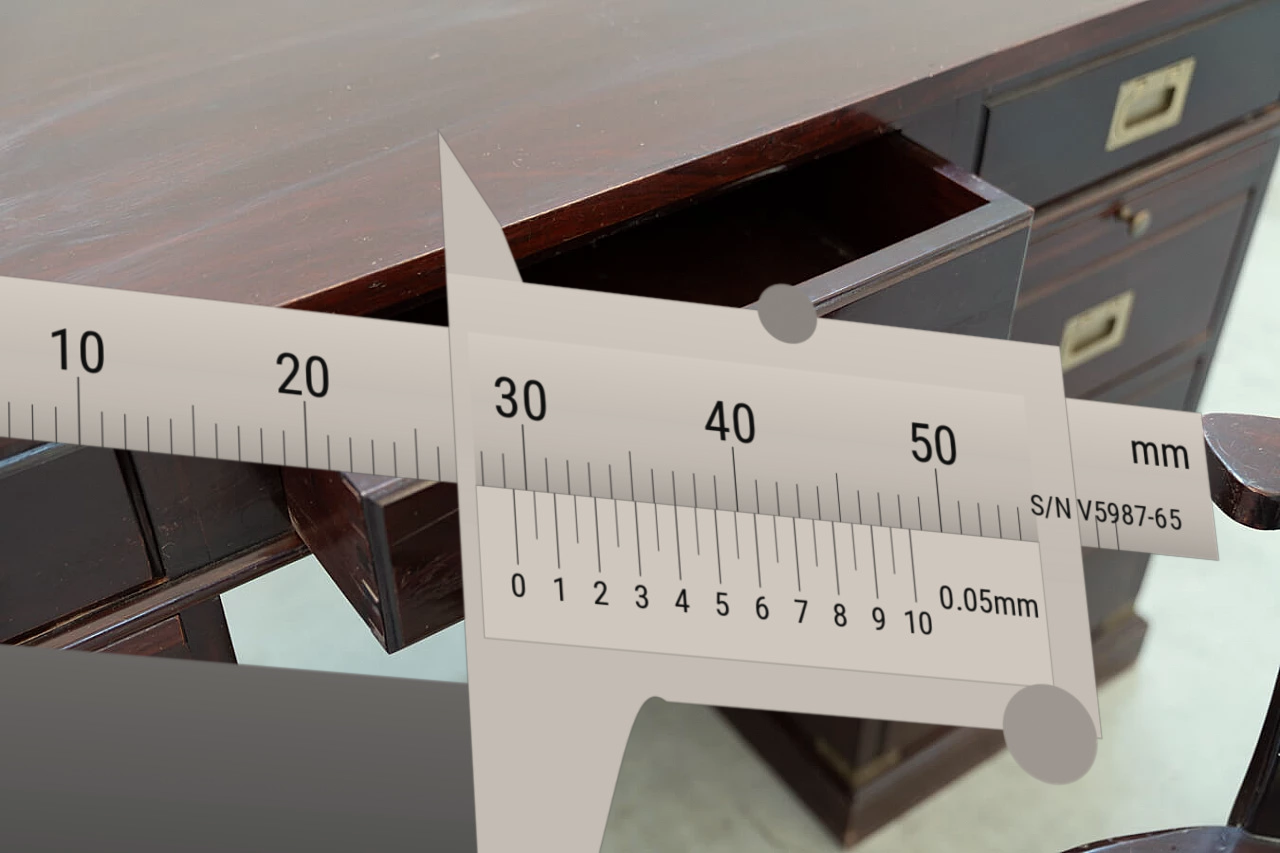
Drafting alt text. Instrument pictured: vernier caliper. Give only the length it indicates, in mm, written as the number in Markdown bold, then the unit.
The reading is **29.4** mm
